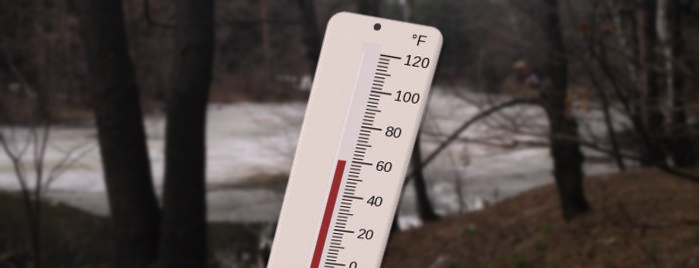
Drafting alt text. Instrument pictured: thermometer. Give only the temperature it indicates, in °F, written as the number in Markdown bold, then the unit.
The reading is **60** °F
